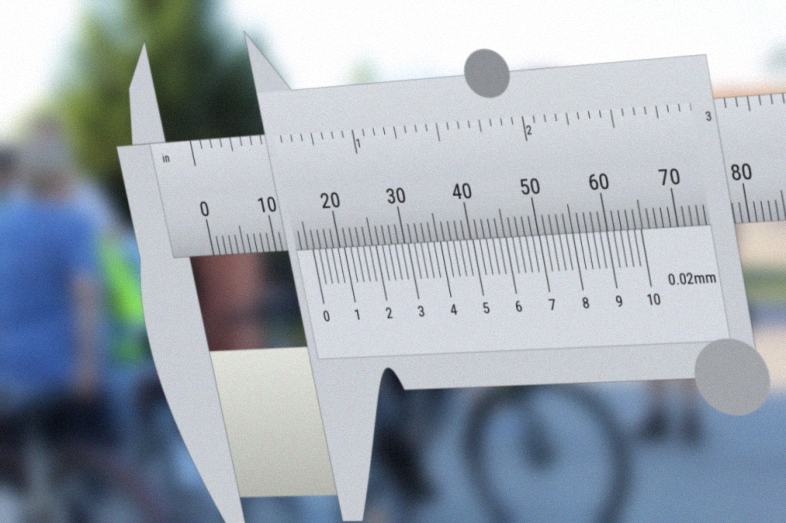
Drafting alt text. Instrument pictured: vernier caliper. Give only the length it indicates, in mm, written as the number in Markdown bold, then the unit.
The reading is **15.8** mm
